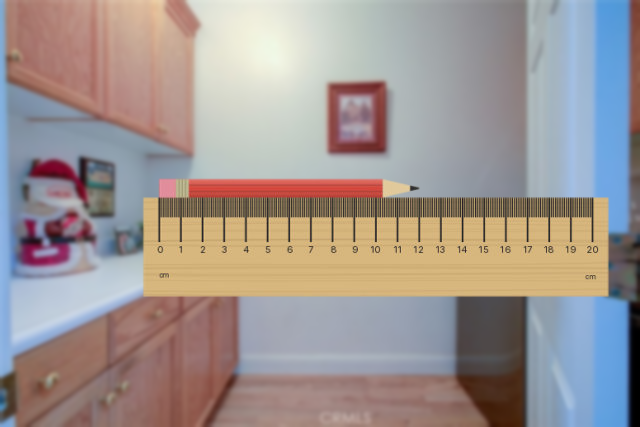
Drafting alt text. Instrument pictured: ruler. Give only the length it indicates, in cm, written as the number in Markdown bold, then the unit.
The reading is **12** cm
